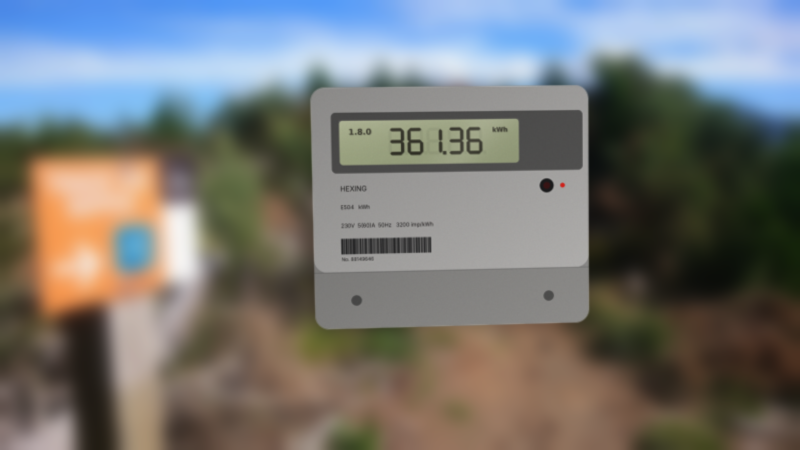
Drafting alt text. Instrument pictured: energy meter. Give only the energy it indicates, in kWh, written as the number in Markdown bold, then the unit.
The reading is **361.36** kWh
